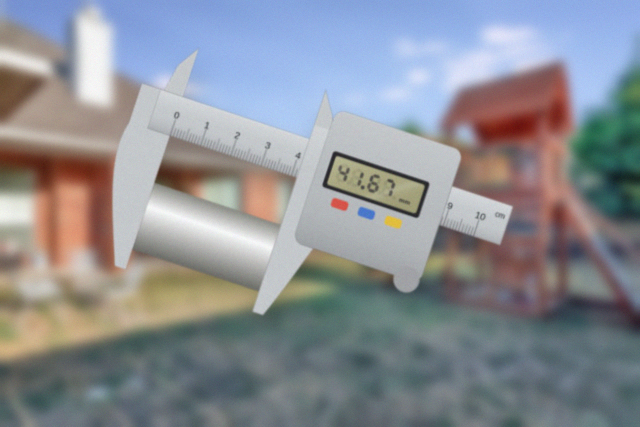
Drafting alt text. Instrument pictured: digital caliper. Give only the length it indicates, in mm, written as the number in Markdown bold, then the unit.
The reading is **41.67** mm
